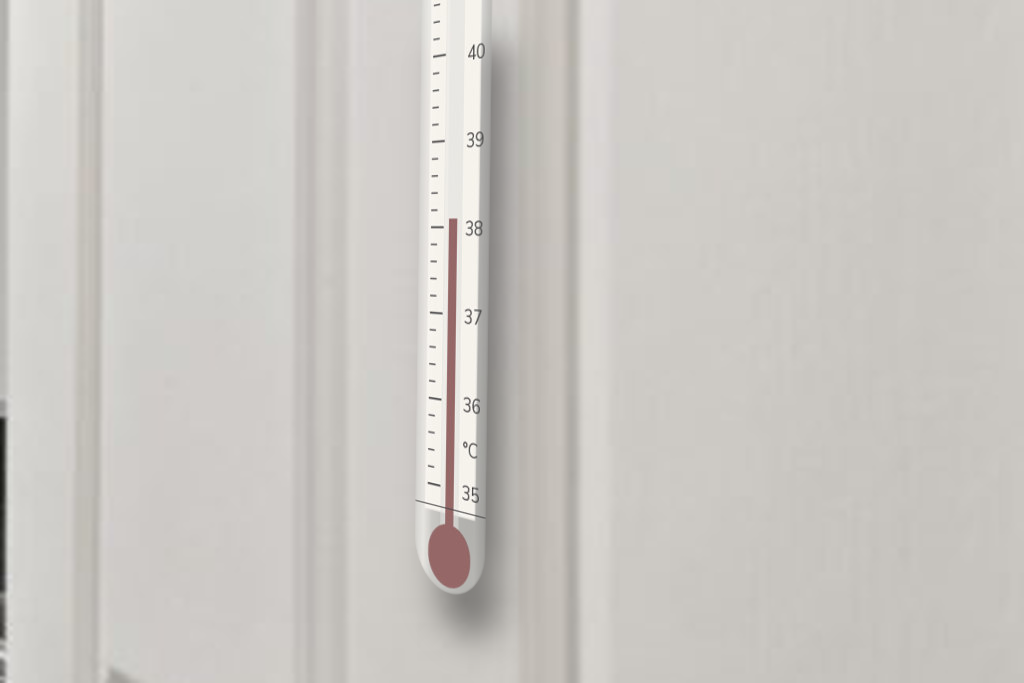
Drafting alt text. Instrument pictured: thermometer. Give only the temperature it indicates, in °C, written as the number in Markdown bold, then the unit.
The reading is **38.1** °C
